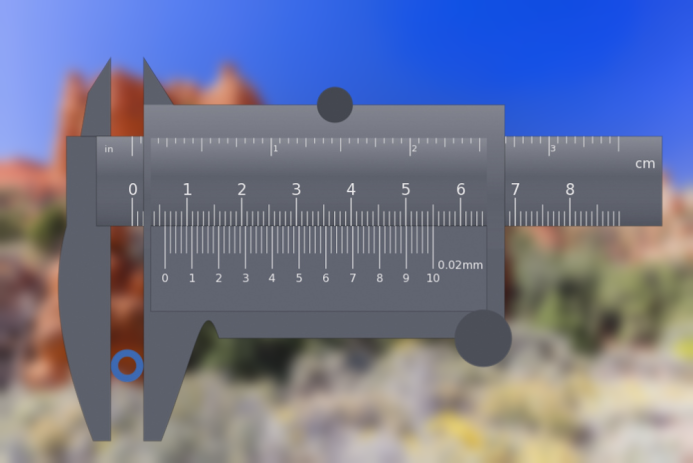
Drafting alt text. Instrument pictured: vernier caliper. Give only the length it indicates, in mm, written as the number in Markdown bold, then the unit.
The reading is **6.0** mm
